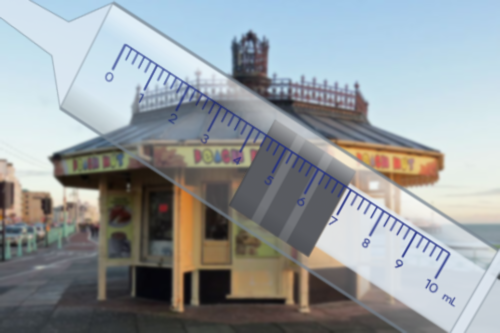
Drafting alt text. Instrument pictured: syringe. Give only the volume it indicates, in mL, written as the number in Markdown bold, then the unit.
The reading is **4.4** mL
